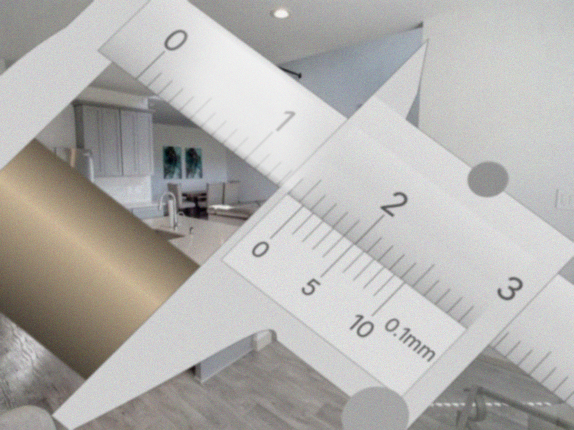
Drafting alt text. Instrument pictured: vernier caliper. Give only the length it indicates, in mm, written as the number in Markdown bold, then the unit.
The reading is **15.4** mm
